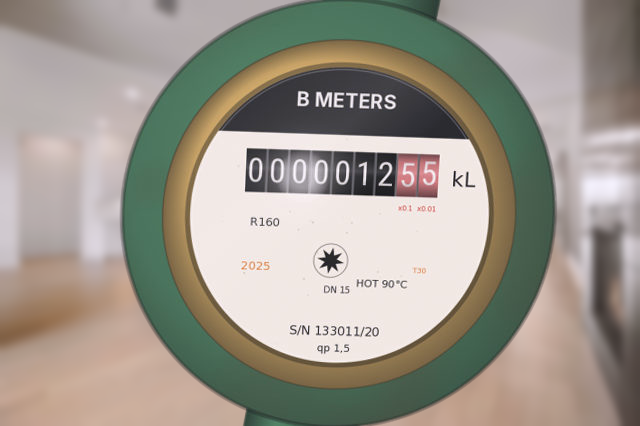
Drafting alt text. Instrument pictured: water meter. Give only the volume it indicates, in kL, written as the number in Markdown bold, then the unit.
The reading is **12.55** kL
